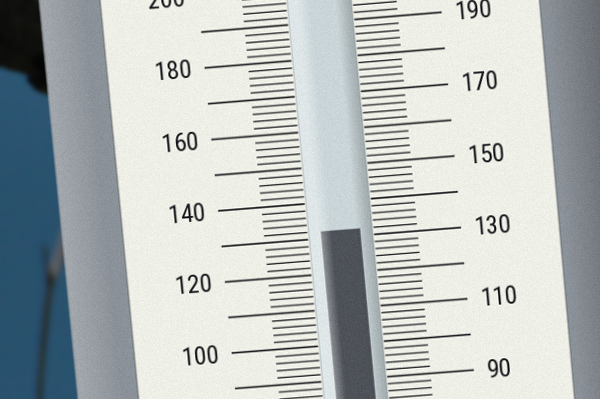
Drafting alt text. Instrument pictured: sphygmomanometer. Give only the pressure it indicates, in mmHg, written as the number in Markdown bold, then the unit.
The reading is **132** mmHg
